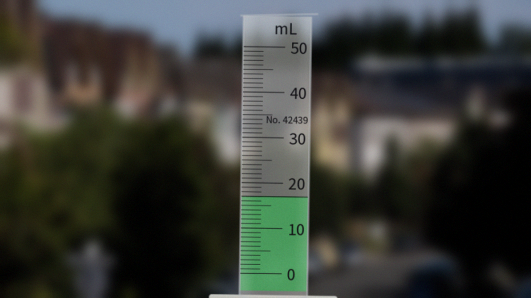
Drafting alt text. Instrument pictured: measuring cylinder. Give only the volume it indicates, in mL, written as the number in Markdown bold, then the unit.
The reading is **17** mL
